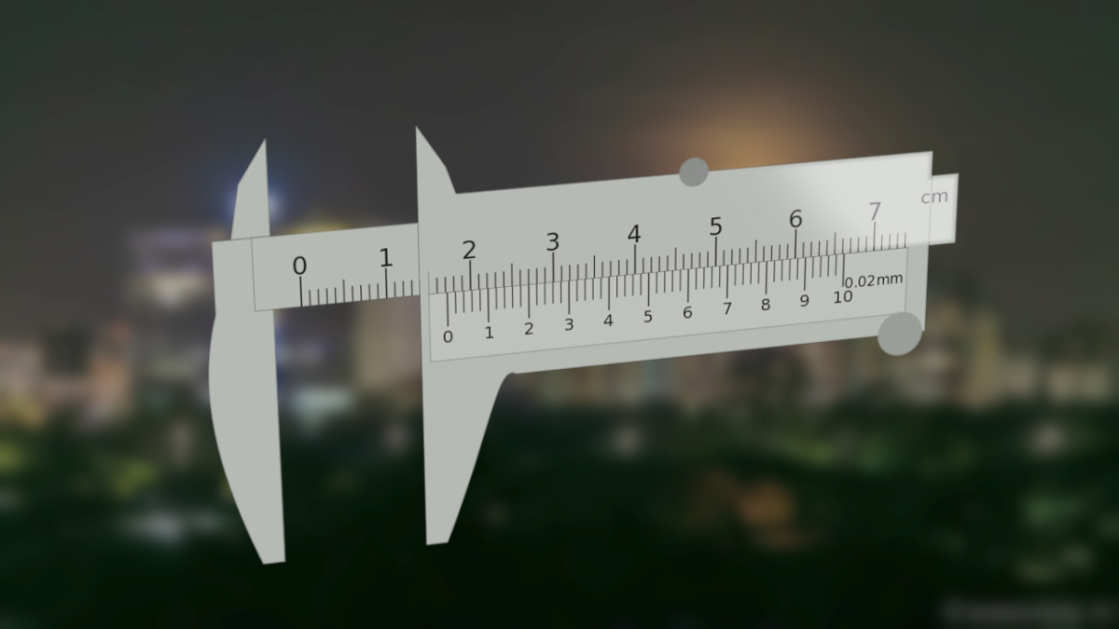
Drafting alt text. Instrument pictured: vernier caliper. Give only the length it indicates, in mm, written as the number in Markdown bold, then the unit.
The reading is **17.2** mm
